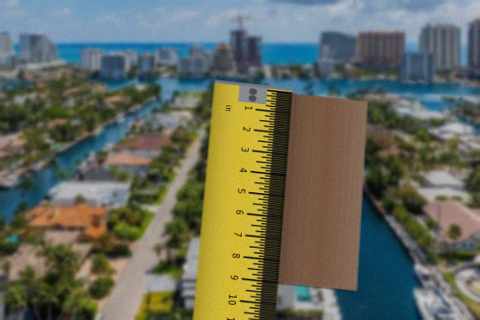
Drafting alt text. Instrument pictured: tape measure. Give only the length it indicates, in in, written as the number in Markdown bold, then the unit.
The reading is **9** in
